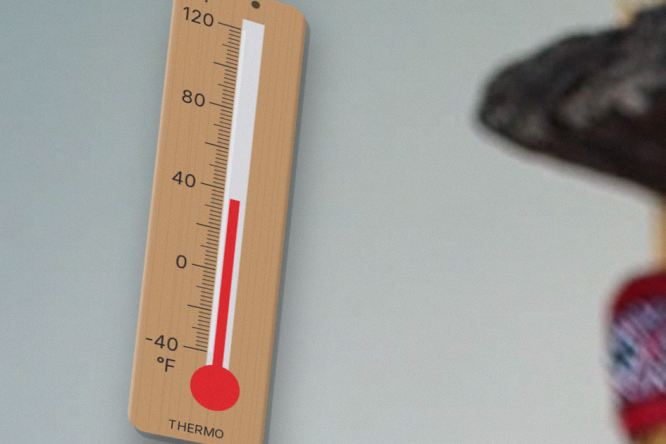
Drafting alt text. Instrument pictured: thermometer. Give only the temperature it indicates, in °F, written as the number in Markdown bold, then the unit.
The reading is **36** °F
